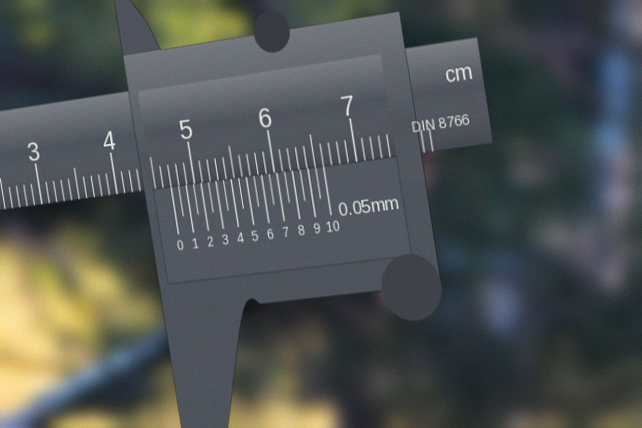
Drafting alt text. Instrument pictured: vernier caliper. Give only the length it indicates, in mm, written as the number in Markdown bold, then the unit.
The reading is **47.0** mm
